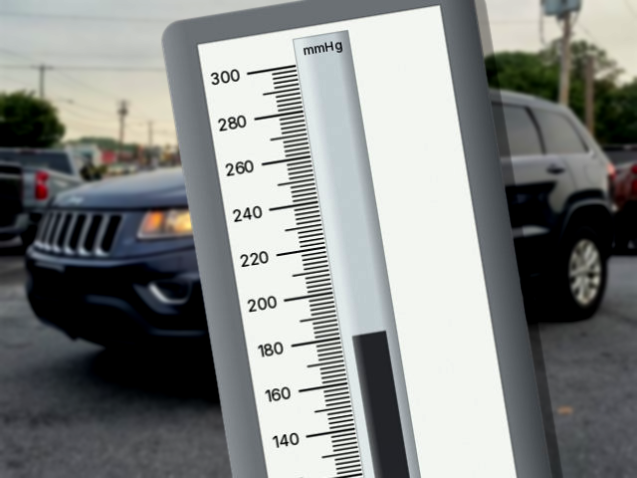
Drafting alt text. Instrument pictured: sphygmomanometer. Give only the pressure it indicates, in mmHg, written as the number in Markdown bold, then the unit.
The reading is **180** mmHg
